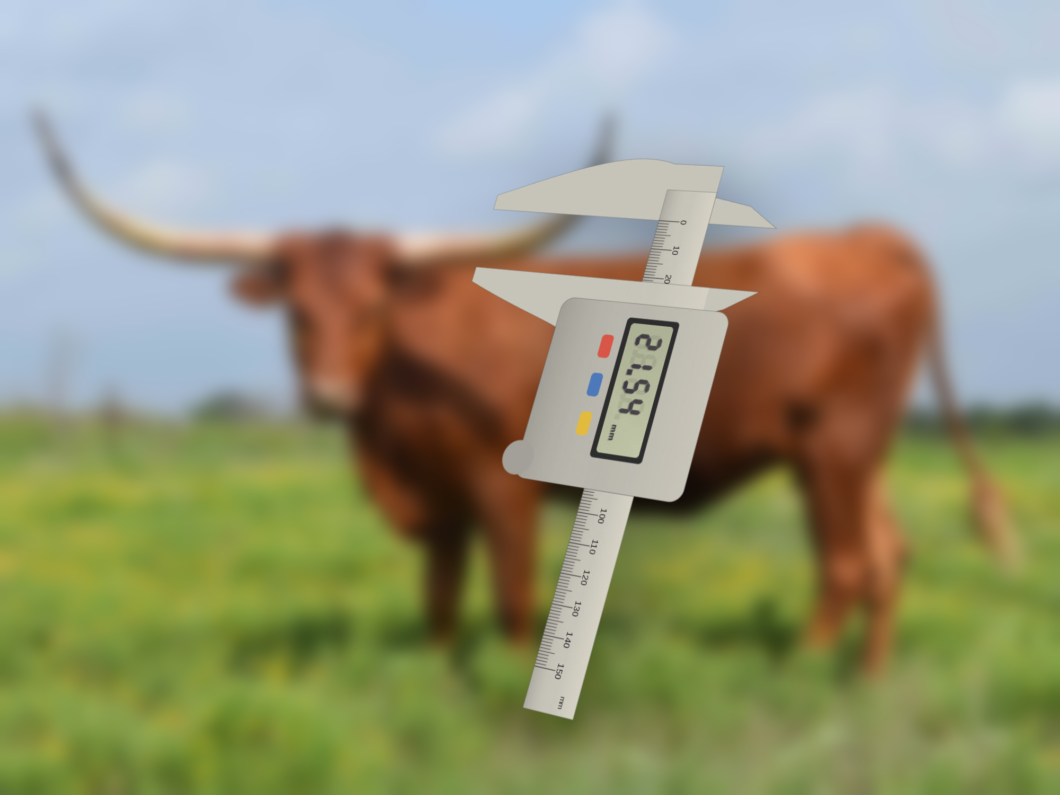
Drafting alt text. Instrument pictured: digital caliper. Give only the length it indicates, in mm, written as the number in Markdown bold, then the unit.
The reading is **21.54** mm
